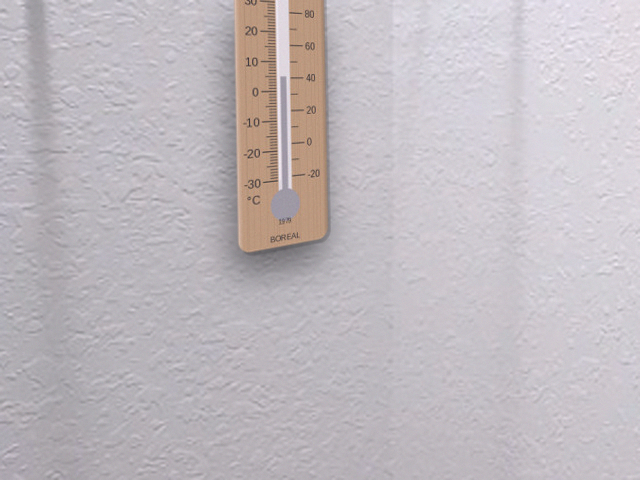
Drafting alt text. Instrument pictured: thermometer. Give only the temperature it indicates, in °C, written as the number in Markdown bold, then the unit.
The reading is **5** °C
